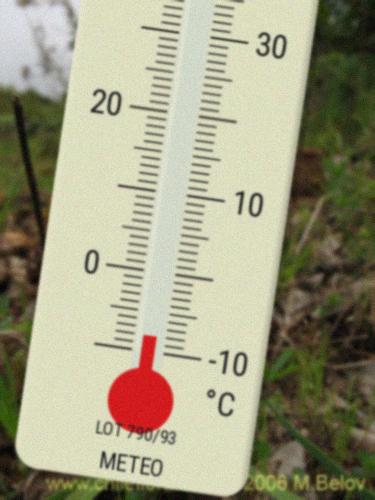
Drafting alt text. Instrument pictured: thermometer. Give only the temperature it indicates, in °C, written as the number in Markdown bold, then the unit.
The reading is **-8** °C
